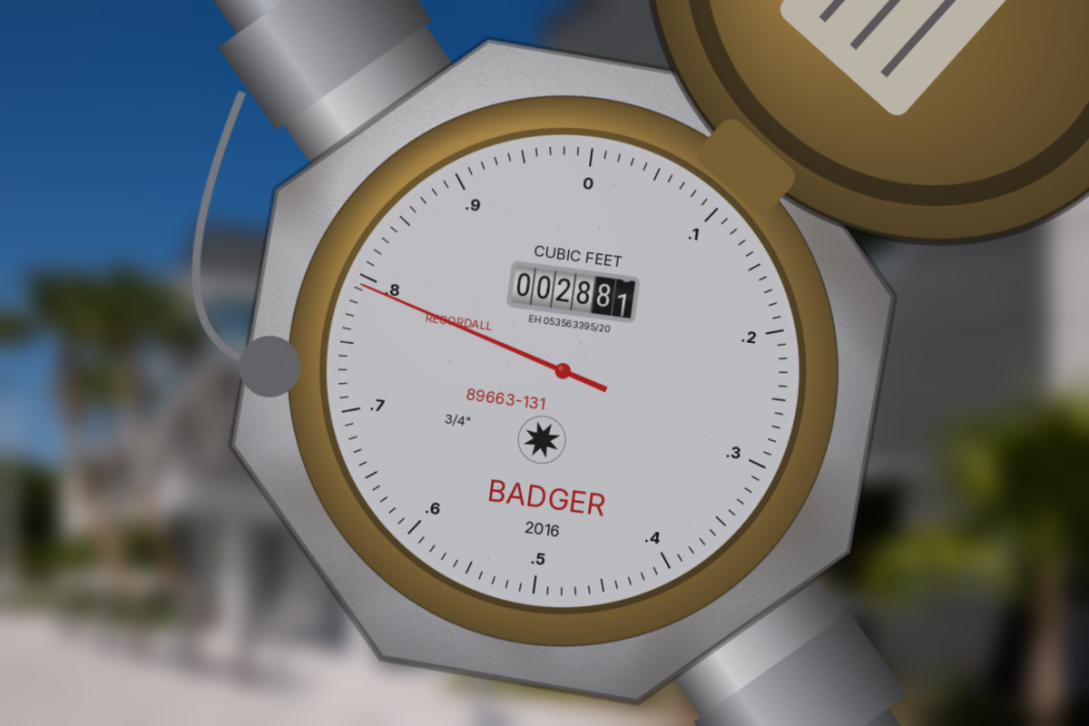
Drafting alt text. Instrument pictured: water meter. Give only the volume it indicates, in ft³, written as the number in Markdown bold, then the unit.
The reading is **2880.79** ft³
